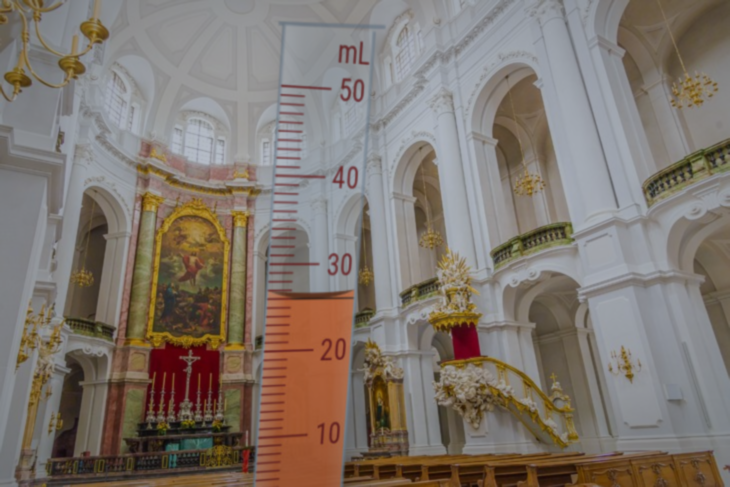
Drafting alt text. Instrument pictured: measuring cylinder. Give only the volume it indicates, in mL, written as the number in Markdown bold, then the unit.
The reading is **26** mL
